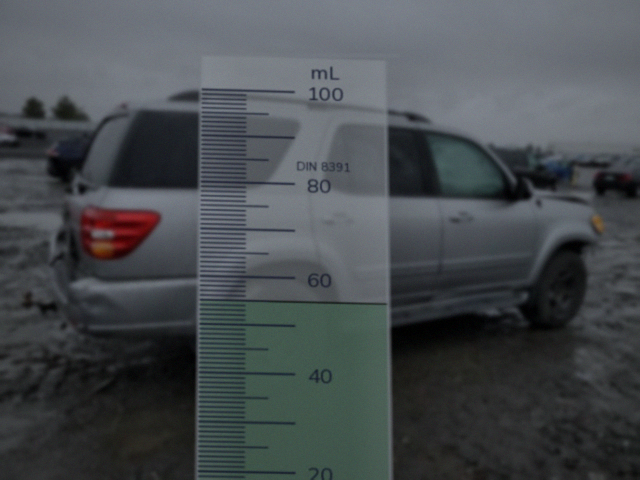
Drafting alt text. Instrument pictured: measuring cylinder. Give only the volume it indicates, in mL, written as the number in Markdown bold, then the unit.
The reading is **55** mL
